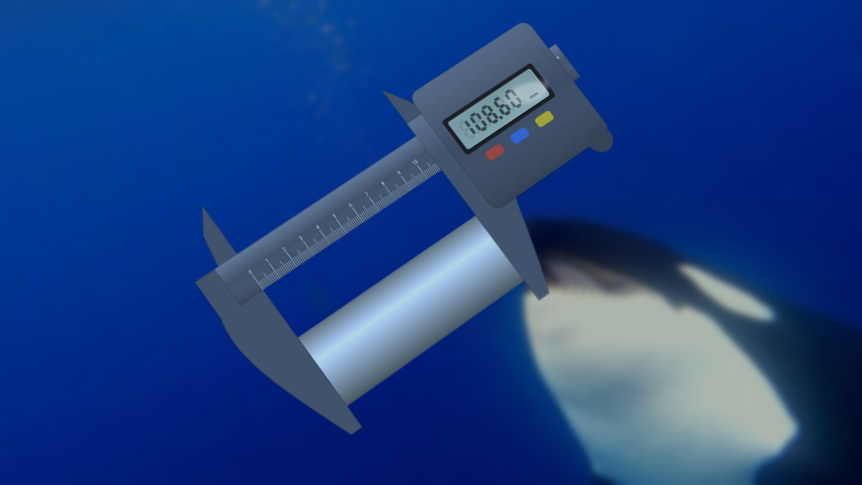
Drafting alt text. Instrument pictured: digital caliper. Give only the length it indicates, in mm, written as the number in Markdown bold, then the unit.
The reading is **108.60** mm
